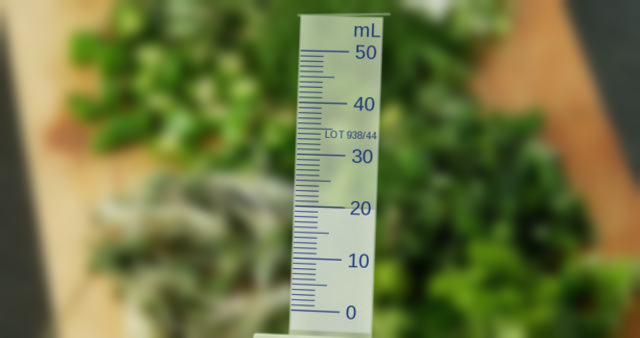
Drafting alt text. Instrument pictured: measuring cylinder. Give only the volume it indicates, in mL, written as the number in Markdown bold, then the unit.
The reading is **20** mL
